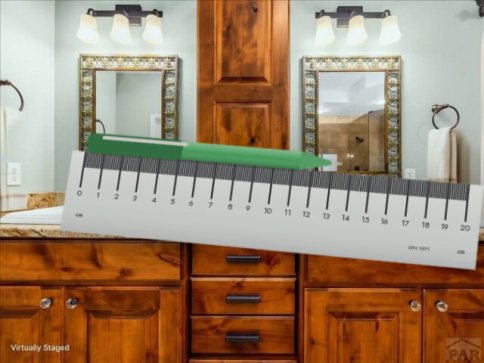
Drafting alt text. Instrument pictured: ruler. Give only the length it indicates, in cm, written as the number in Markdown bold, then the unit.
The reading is **13.5** cm
